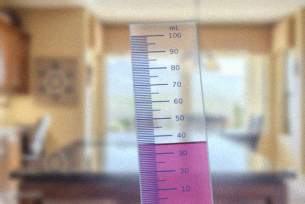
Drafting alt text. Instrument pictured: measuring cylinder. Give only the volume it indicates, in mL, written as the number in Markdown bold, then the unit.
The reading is **35** mL
